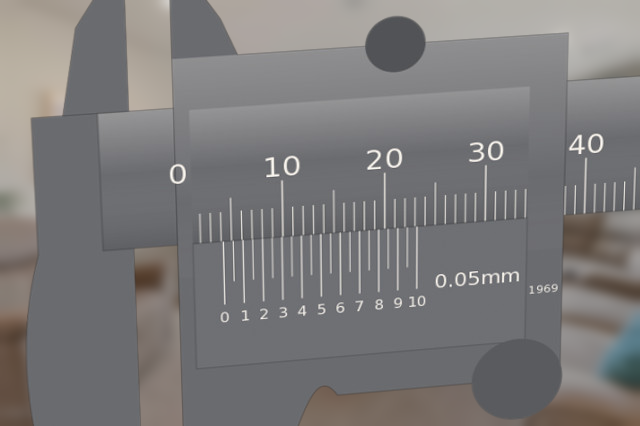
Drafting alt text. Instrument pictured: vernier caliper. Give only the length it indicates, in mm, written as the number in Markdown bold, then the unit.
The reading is **4.2** mm
